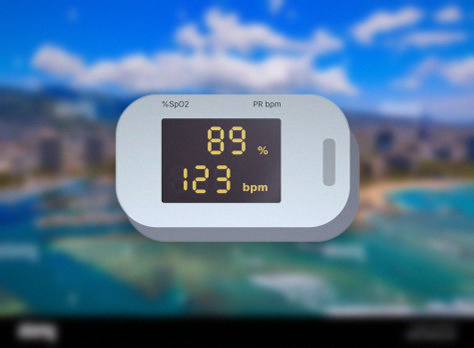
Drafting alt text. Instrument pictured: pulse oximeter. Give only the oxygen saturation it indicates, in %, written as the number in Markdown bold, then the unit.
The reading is **89** %
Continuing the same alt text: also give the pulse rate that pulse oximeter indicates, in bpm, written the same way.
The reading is **123** bpm
